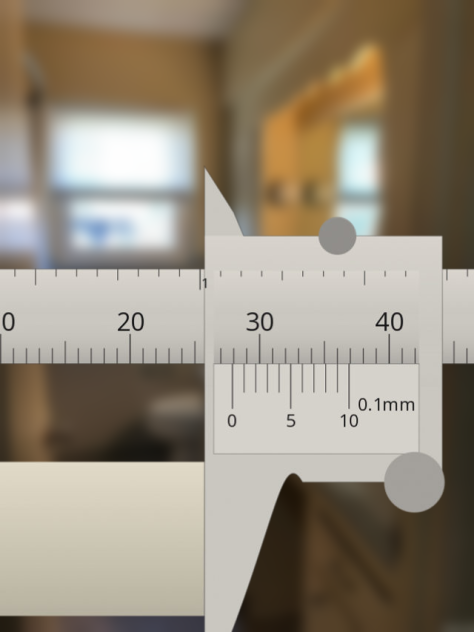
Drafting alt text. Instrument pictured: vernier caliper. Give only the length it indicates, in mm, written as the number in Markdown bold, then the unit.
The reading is **27.9** mm
